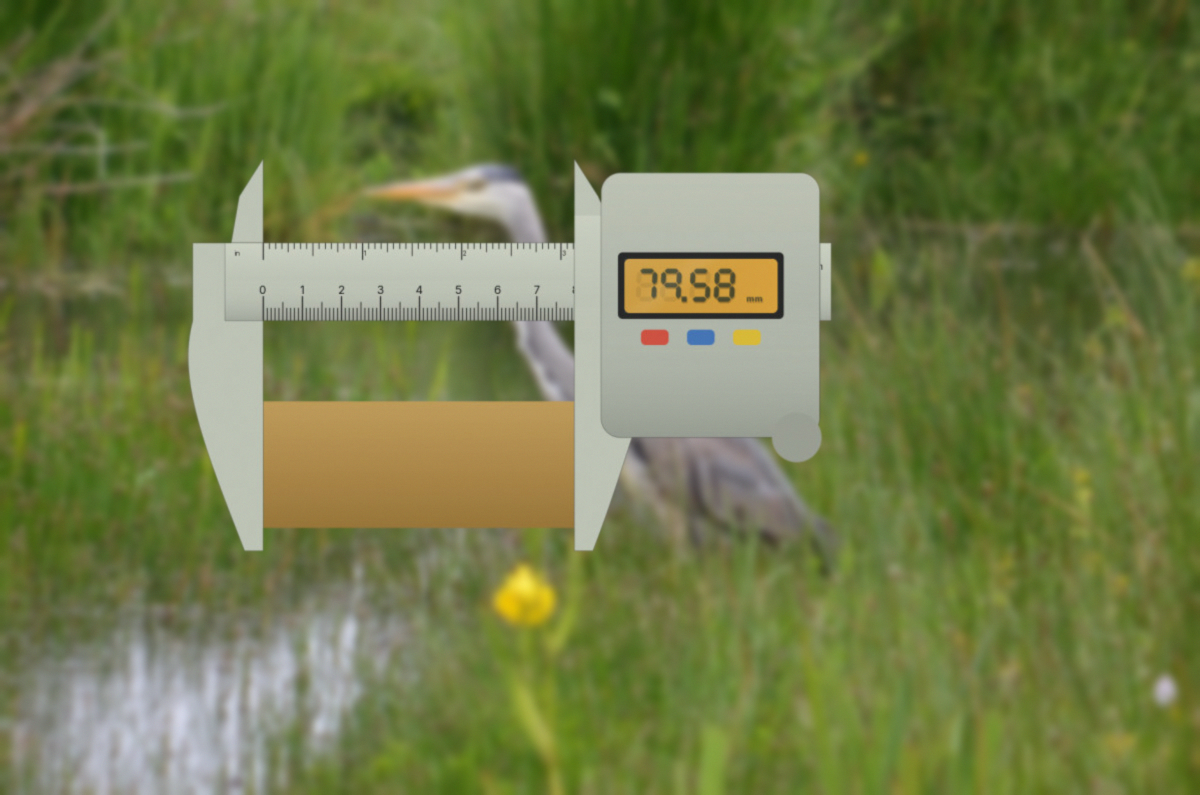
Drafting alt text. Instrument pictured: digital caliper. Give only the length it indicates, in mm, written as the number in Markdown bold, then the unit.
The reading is **79.58** mm
